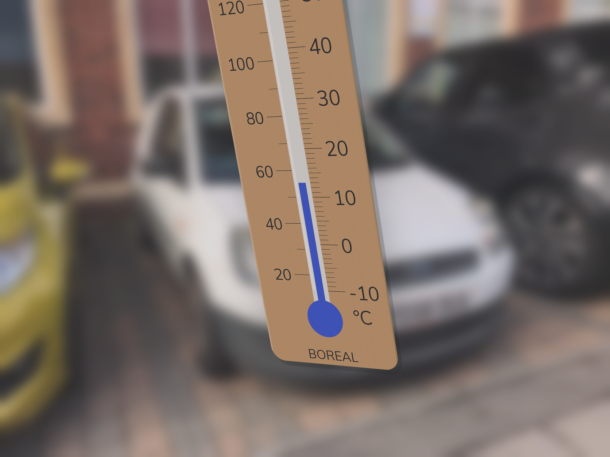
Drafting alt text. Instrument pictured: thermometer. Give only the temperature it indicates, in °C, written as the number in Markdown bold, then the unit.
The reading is **13** °C
